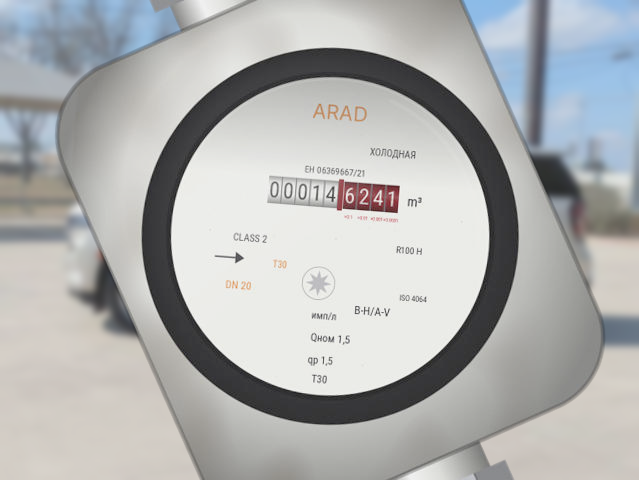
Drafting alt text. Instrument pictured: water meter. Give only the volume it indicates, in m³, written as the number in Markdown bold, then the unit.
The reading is **14.6241** m³
